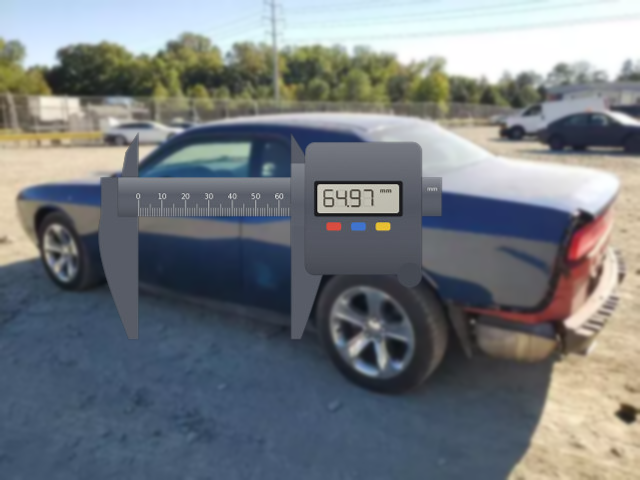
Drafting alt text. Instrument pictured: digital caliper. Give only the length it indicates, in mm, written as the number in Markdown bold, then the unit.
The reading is **64.97** mm
